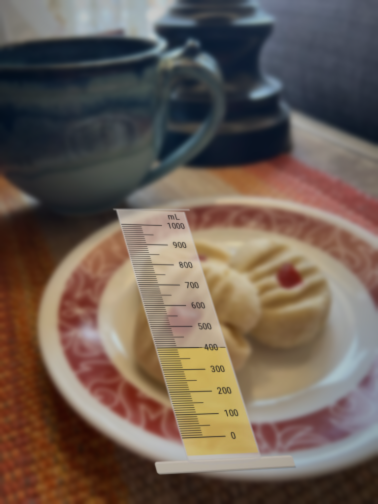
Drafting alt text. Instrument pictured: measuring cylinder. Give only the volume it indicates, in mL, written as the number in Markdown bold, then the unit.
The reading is **400** mL
